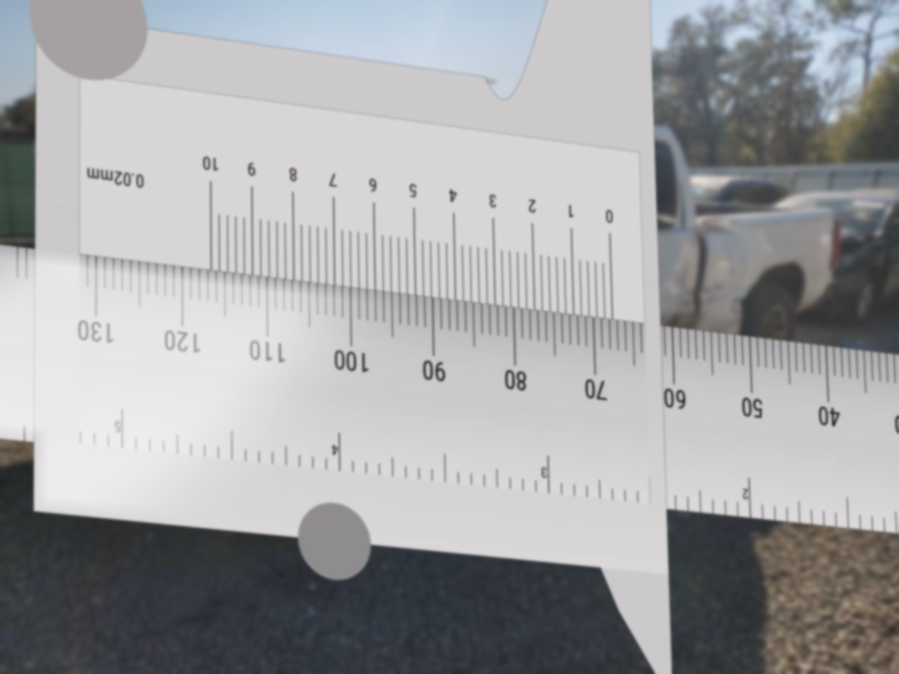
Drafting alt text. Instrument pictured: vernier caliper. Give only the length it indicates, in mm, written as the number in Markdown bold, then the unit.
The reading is **67.6** mm
